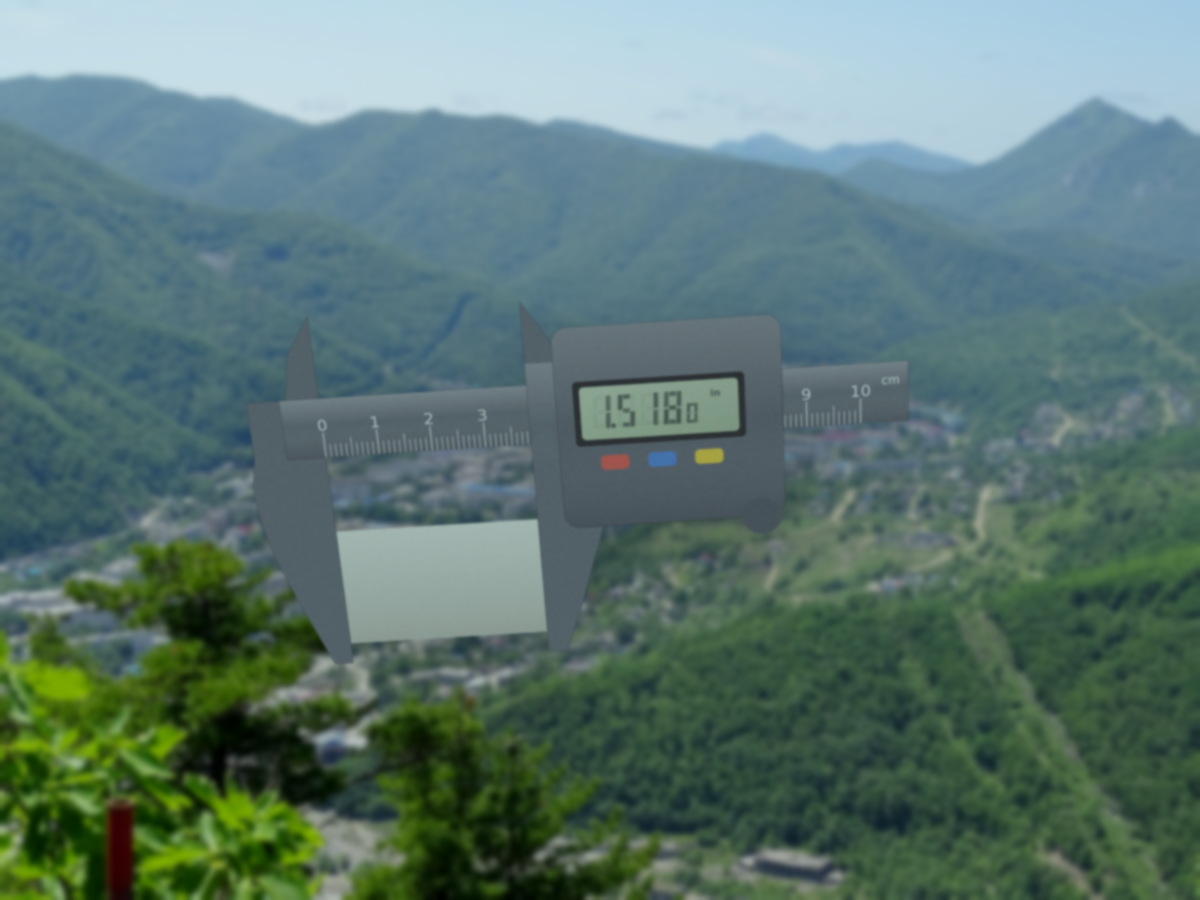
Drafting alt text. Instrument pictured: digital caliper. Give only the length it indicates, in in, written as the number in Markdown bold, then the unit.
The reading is **1.5180** in
